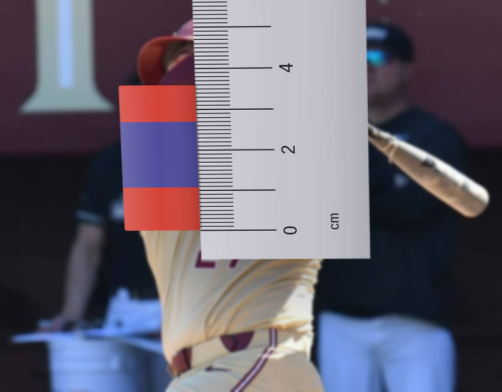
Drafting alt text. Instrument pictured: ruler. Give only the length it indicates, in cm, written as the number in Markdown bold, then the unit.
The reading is **3.6** cm
